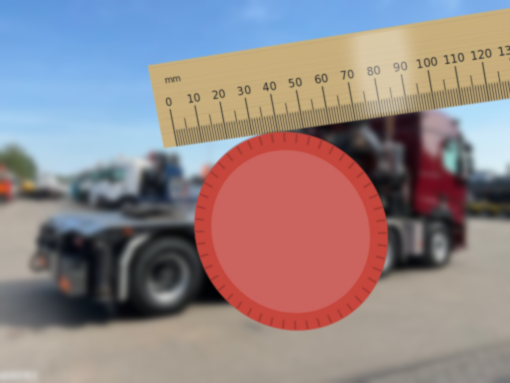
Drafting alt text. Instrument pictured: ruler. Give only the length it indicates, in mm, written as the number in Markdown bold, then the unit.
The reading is **75** mm
